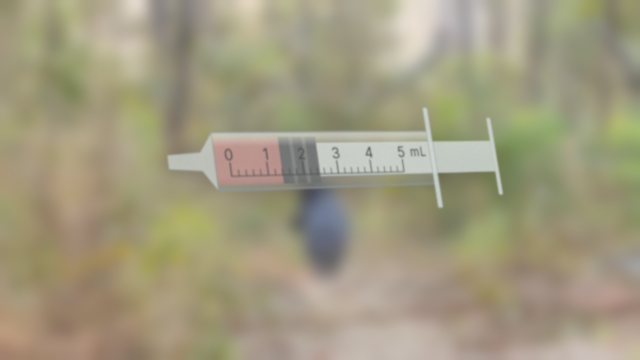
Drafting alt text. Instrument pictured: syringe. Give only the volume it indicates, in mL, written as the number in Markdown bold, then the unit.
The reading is **1.4** mL
